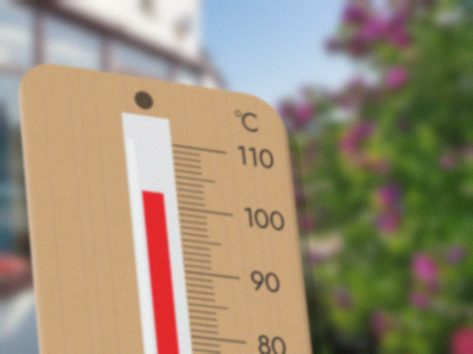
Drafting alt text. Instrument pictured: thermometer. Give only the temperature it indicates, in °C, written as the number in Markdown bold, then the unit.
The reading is **102** °C
